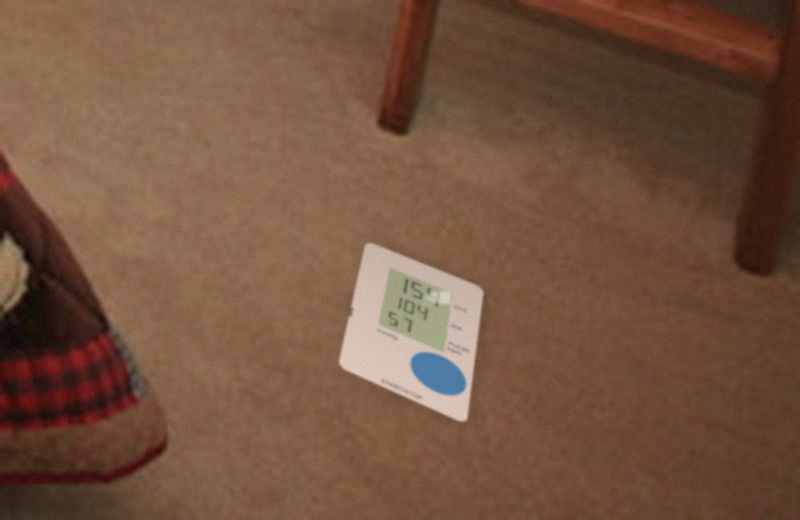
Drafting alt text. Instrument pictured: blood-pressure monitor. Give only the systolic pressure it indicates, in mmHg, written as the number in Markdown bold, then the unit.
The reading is **154** mmHg
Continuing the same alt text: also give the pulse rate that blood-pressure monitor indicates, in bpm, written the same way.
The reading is **57** bpm
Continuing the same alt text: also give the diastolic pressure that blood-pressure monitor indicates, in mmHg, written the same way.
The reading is **104** mmHg
